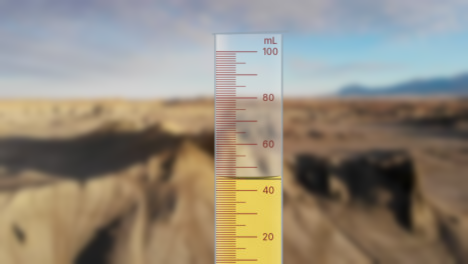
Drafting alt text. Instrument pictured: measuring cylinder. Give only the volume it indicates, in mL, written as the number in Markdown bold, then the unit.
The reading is **45** mL
